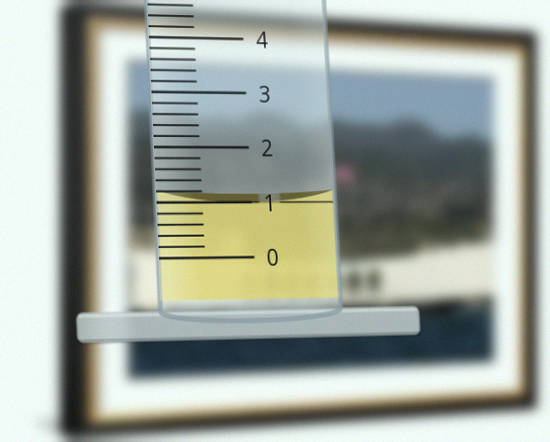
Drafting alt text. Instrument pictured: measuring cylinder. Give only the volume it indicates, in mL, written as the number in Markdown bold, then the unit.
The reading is **1** mL
